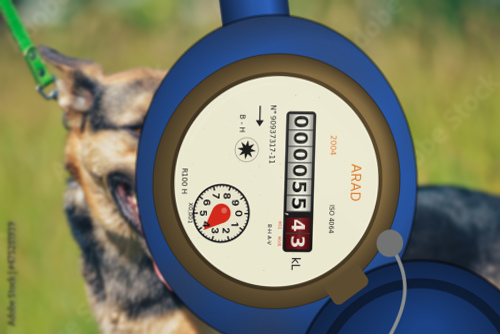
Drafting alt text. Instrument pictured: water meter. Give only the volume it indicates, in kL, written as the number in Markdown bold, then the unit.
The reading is **55.433** kL
